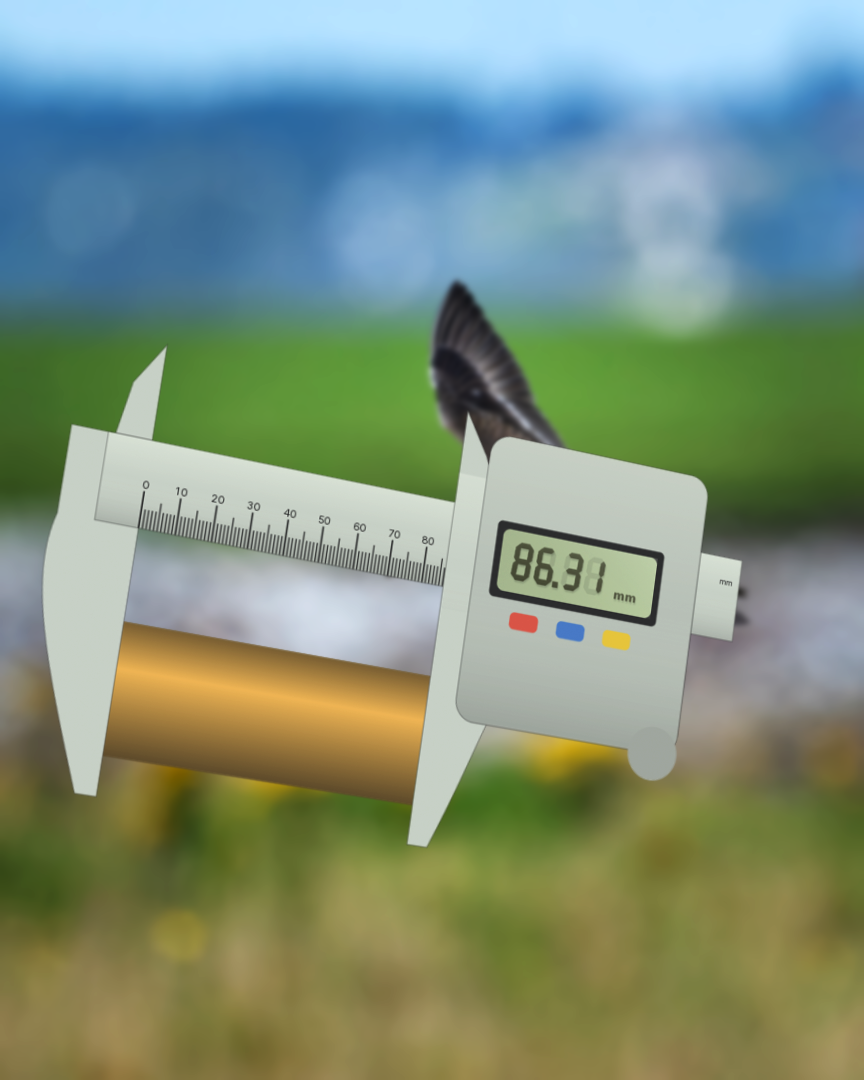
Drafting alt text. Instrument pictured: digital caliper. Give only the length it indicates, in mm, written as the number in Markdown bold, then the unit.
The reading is **86.31** mm
